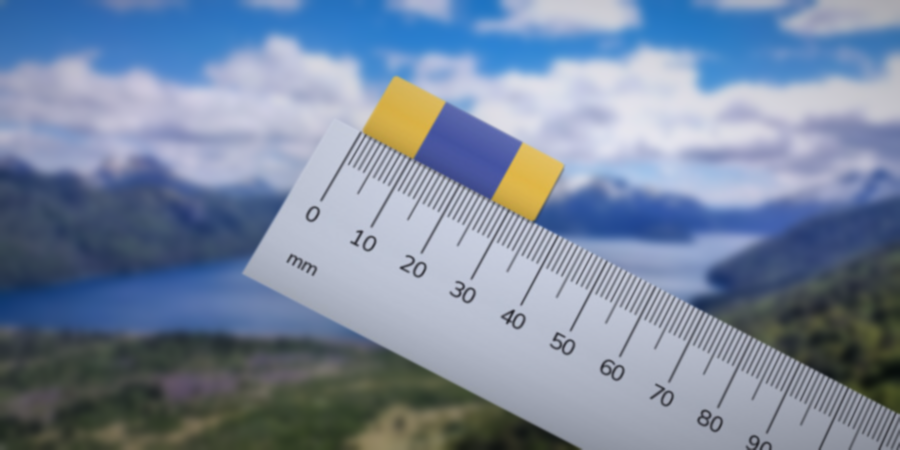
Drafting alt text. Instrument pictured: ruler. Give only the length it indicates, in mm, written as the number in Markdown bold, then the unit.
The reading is **35** mm
